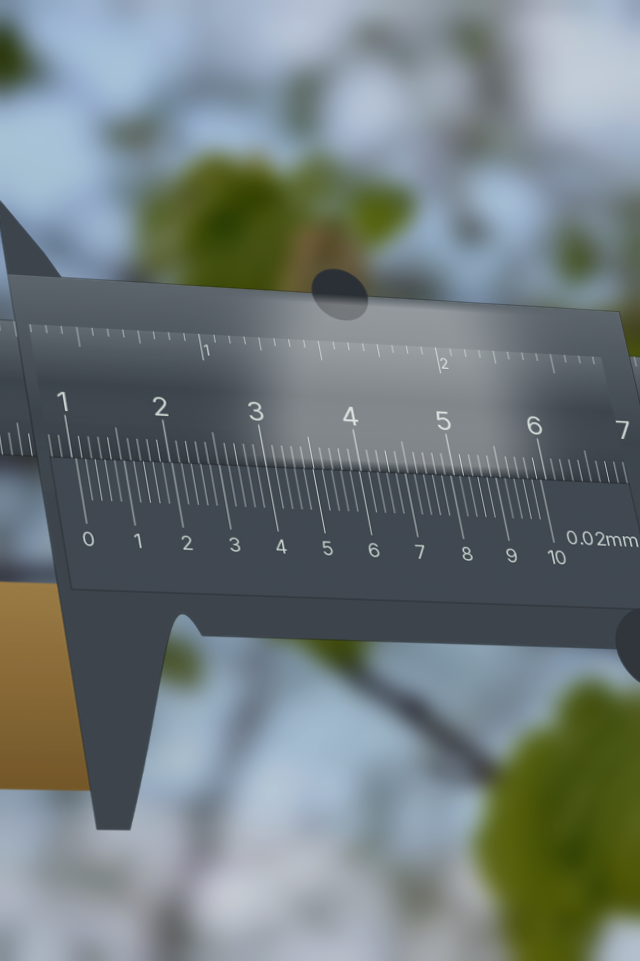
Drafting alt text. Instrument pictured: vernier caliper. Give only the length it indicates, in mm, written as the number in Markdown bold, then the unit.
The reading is **10.4** mm
